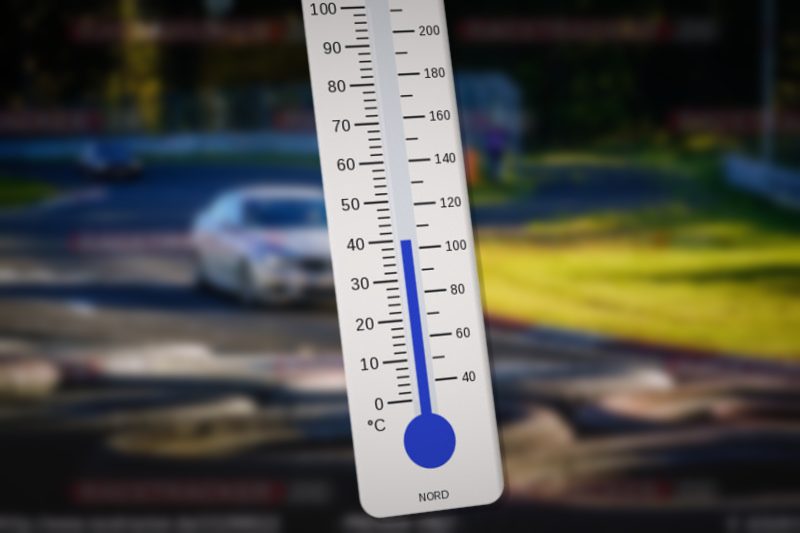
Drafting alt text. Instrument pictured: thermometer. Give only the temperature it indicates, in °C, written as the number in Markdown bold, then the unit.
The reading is **40** °C
